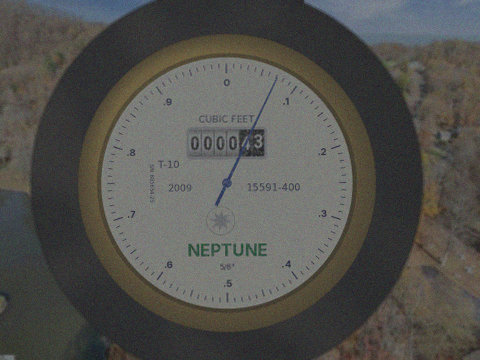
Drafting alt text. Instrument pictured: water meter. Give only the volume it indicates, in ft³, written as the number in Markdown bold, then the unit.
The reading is **43.07** ft³
